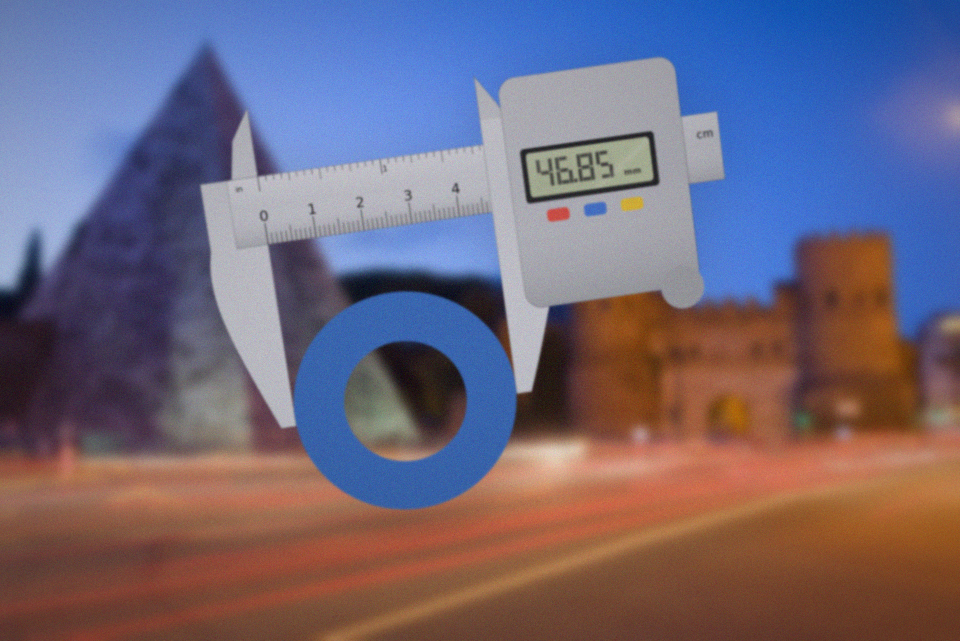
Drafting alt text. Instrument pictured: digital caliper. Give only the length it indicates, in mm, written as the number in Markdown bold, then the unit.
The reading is **46.85** mm
